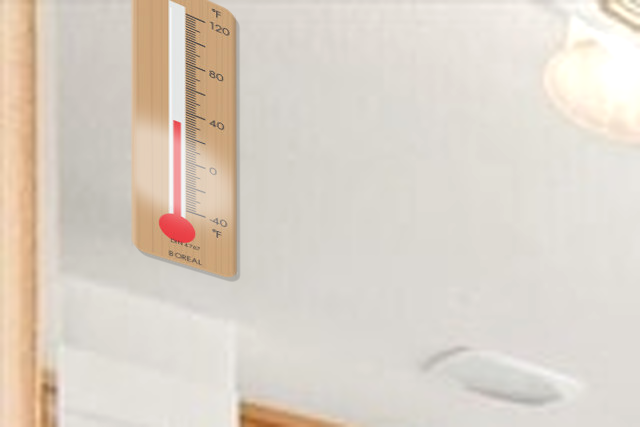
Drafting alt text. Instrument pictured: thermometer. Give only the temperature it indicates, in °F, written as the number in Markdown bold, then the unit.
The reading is **30** °F
